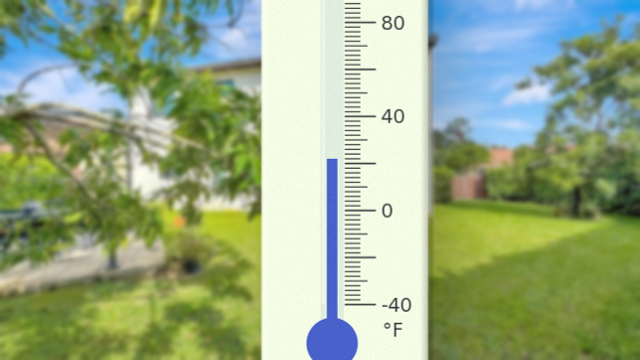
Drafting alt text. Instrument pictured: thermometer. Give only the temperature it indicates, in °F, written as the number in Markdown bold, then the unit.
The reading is **22** °F
